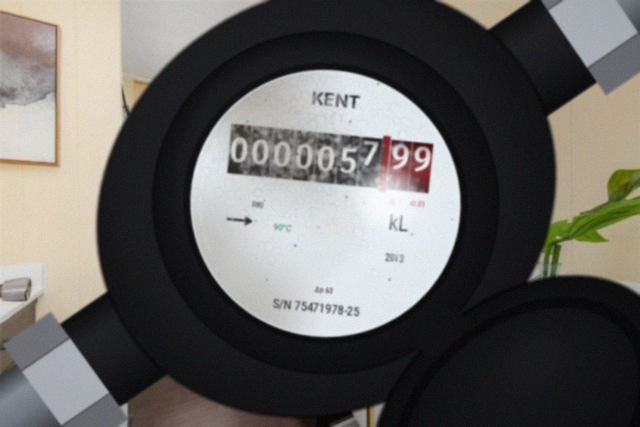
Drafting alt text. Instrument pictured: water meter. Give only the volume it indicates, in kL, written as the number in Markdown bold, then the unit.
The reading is **57.99** kL
